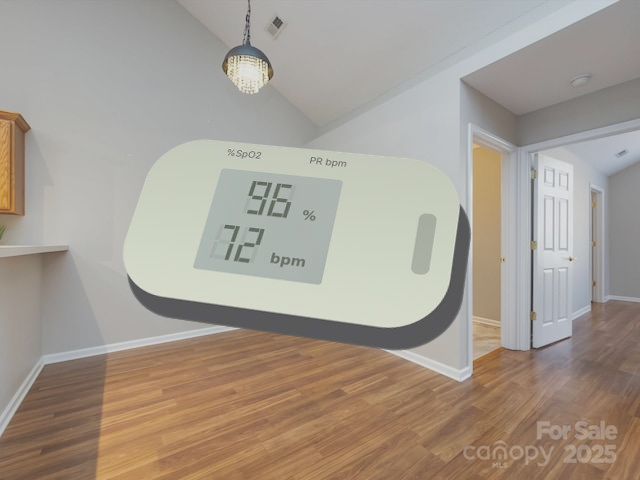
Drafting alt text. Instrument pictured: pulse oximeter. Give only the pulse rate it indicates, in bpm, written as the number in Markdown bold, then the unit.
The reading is **72** bpm
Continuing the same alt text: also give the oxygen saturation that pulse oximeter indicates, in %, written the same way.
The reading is **96** %
